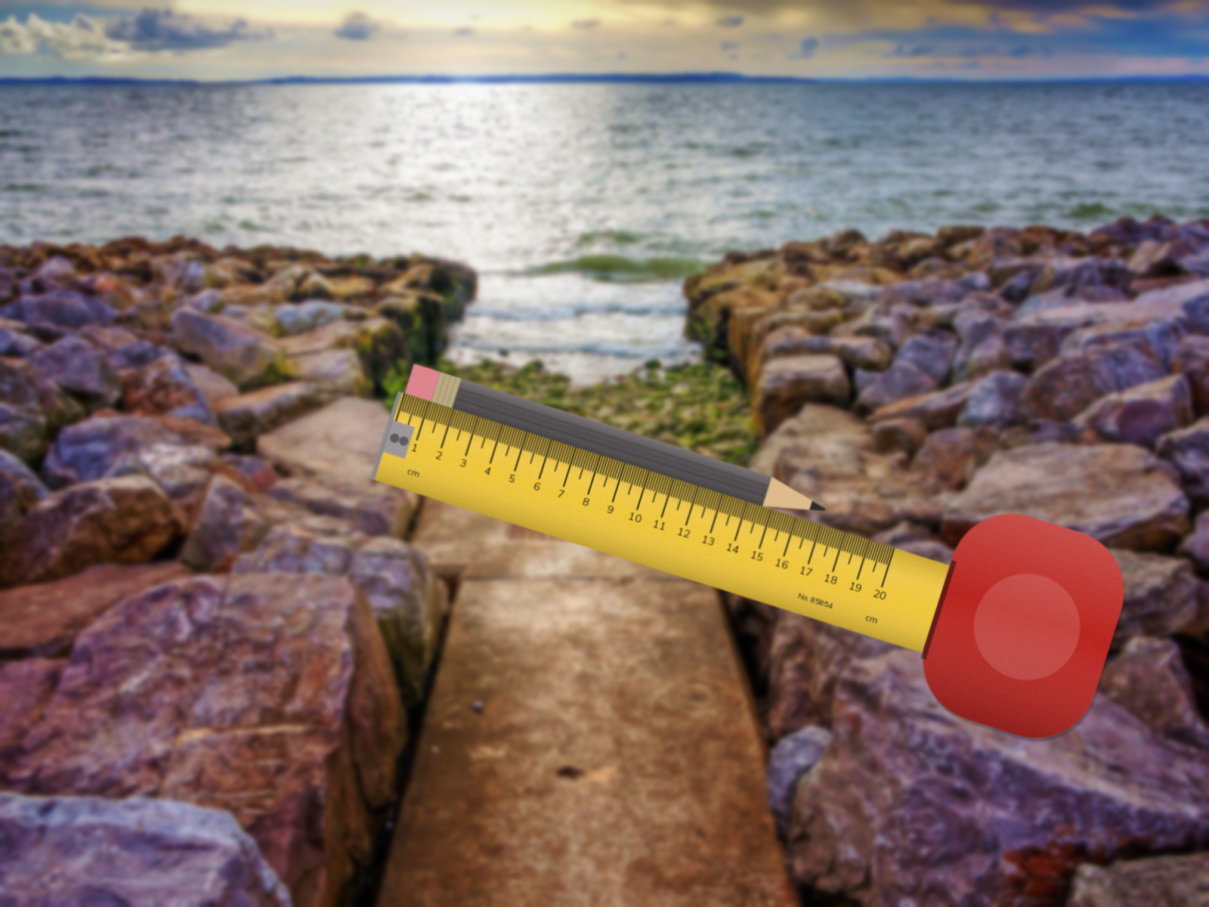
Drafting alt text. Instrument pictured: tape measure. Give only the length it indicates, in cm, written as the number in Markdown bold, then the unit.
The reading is **17** cm
